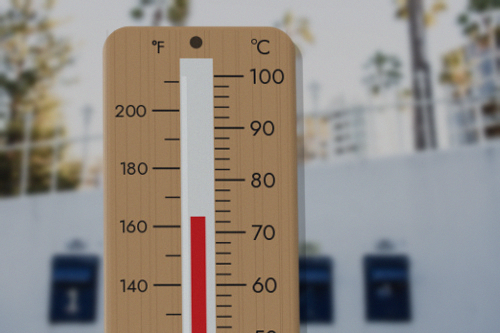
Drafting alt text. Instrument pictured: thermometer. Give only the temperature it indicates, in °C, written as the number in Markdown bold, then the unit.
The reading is **73** °C
